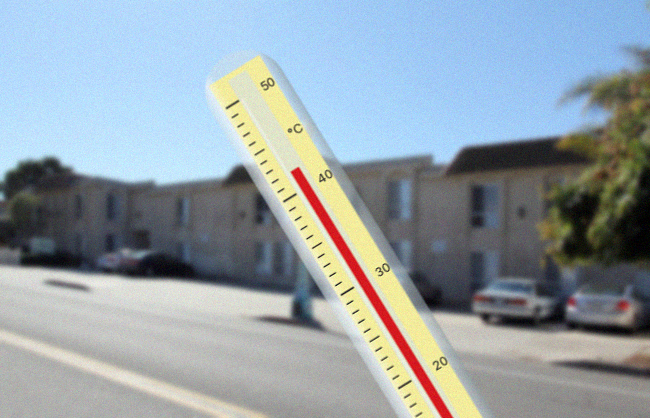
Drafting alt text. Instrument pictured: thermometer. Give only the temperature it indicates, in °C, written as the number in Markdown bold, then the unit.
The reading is **42** °C
